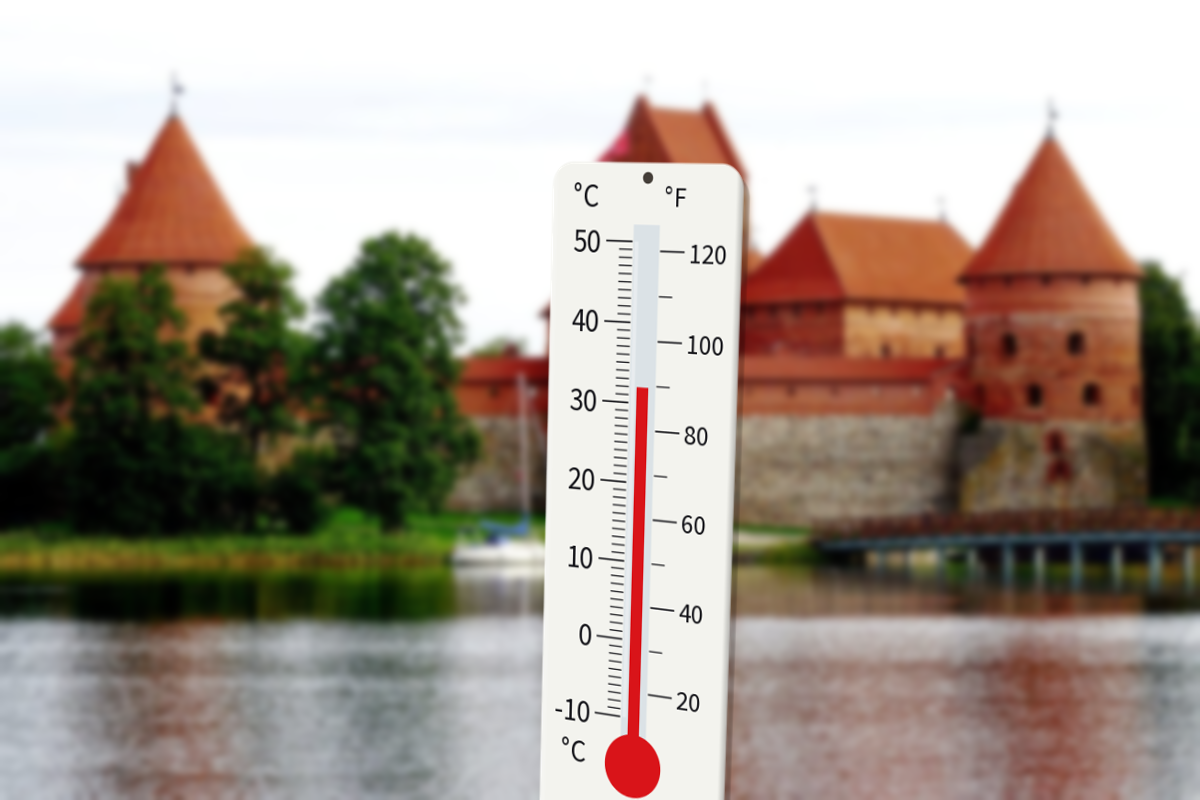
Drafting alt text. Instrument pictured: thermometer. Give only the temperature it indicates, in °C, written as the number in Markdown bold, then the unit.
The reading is **32** °C
